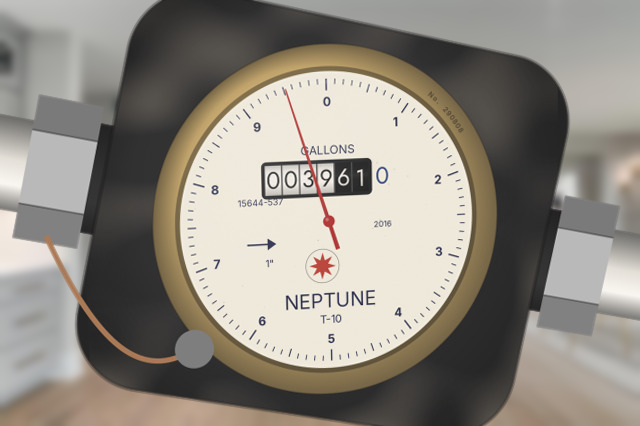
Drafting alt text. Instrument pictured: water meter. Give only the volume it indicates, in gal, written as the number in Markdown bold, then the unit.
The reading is **39609.5** gal
